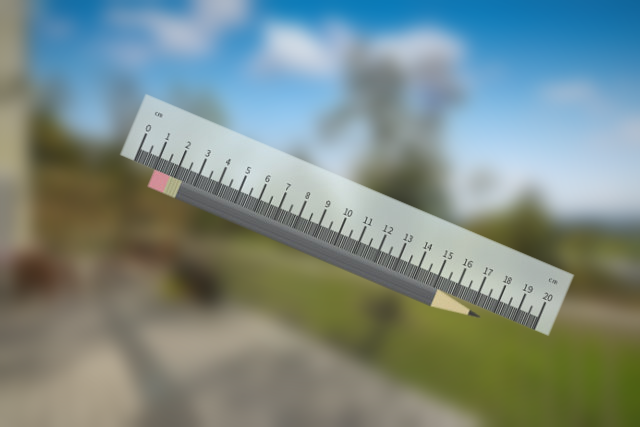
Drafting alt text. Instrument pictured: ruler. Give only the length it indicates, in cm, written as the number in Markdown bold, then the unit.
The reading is **16.5** cm
